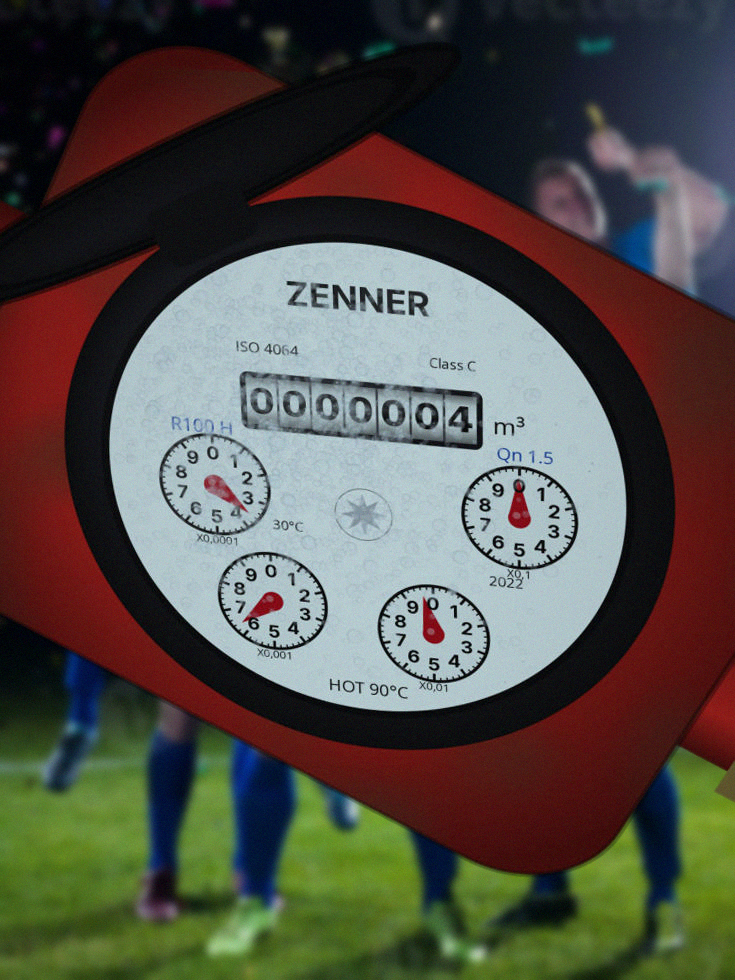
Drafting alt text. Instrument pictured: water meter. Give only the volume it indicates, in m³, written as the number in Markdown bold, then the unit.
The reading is **3.9963** m³
